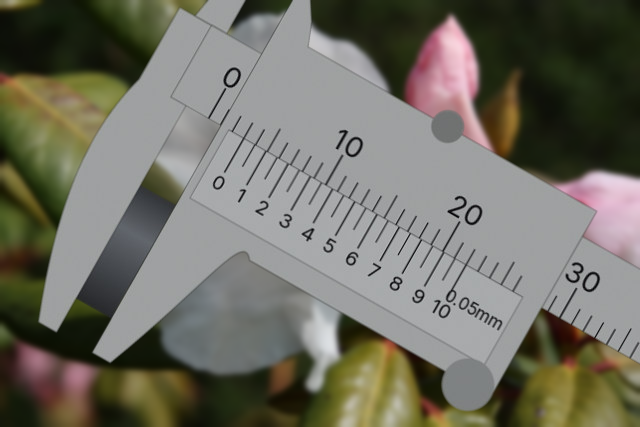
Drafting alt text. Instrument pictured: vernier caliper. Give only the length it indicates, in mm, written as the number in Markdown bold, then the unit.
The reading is **3.0** mm
